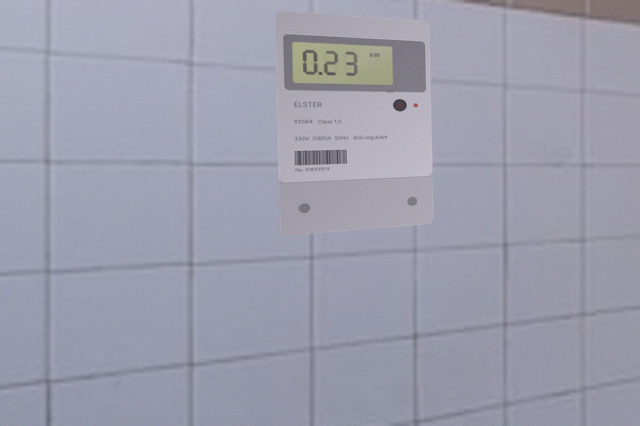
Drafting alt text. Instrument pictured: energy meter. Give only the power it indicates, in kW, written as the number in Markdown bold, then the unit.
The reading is **0.23** kW
